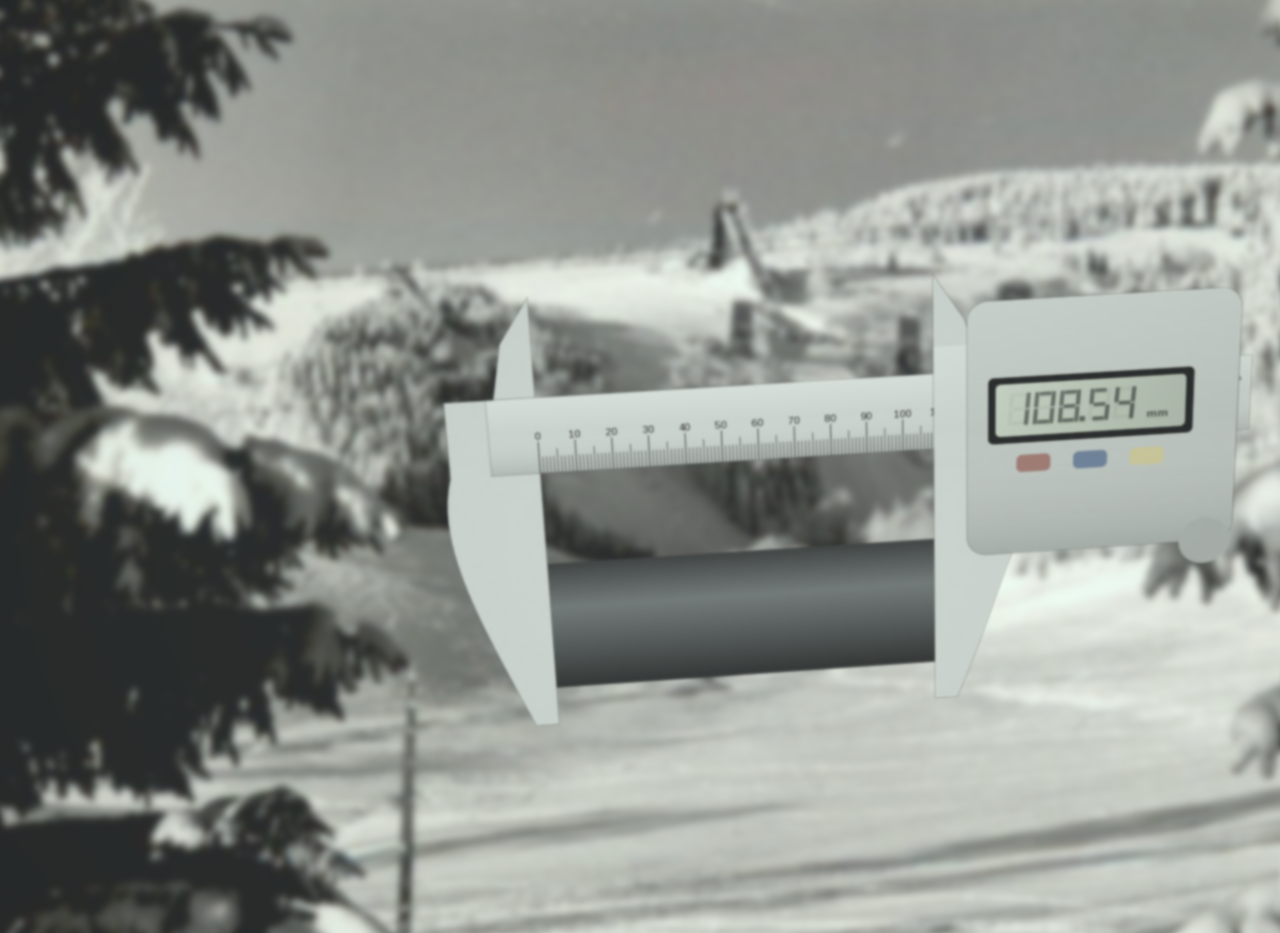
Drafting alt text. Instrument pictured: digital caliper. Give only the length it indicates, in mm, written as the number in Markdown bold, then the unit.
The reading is **108.54** mm
